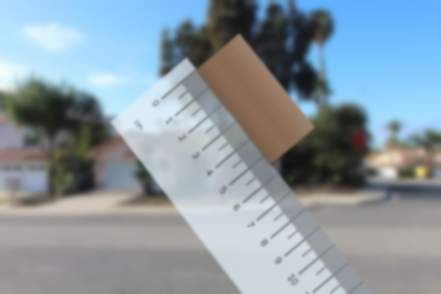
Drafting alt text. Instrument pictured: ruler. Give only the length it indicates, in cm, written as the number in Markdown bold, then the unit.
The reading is **5.5** cm
